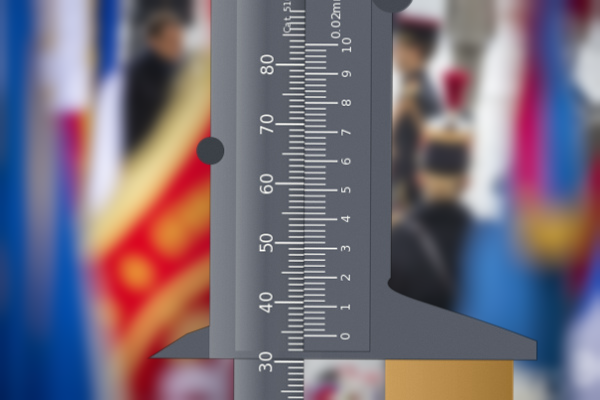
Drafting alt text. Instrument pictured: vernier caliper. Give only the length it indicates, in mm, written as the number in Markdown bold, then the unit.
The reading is **34.4** mm
